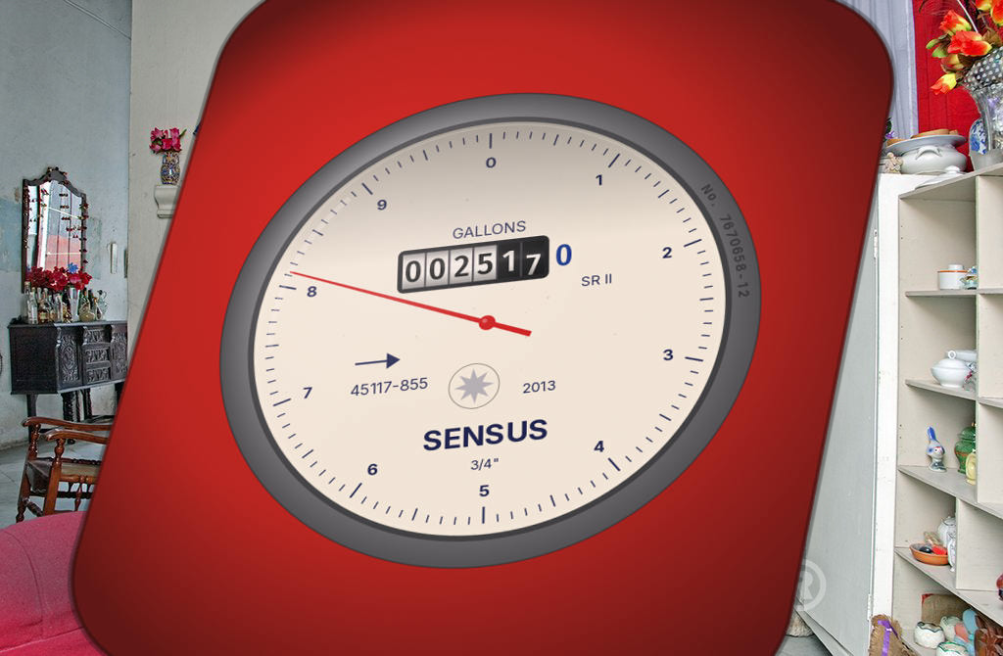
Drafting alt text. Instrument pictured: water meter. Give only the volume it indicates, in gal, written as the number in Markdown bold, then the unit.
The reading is **25168.1** gal
